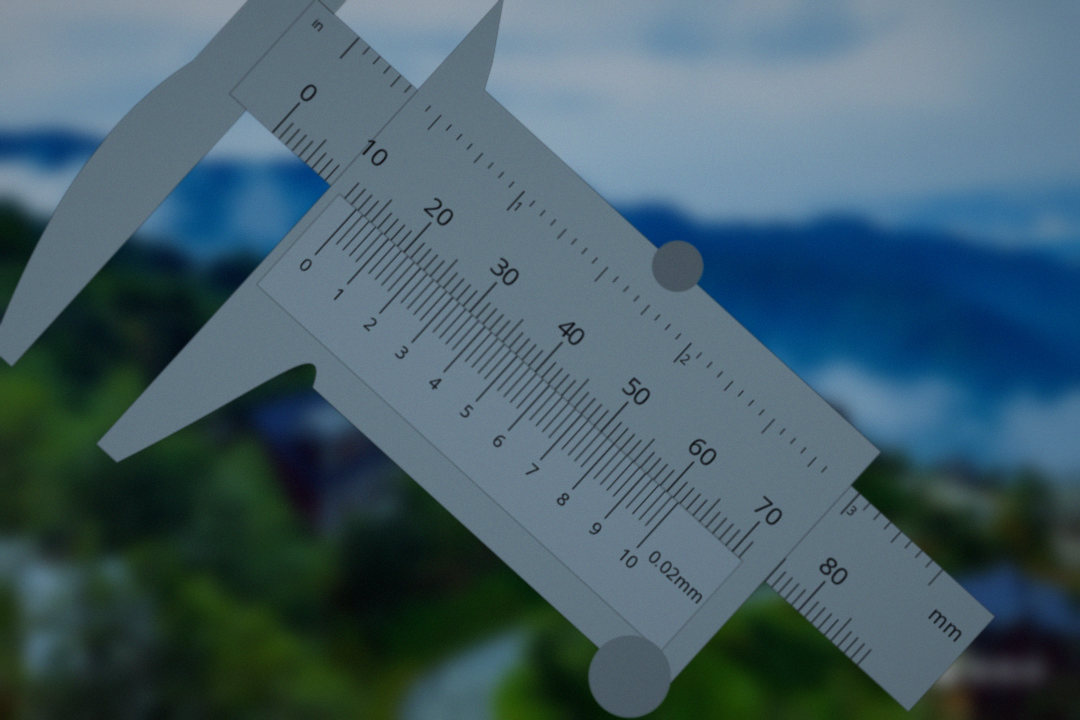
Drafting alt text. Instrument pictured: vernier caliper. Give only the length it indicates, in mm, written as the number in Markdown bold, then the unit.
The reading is **12.8** mm
